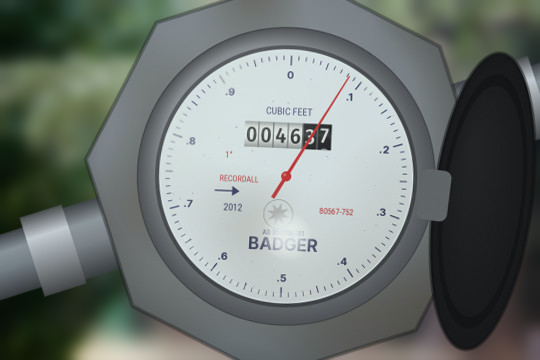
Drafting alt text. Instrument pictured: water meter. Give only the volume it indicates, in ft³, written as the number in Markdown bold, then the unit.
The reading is **4637.08** ft³
